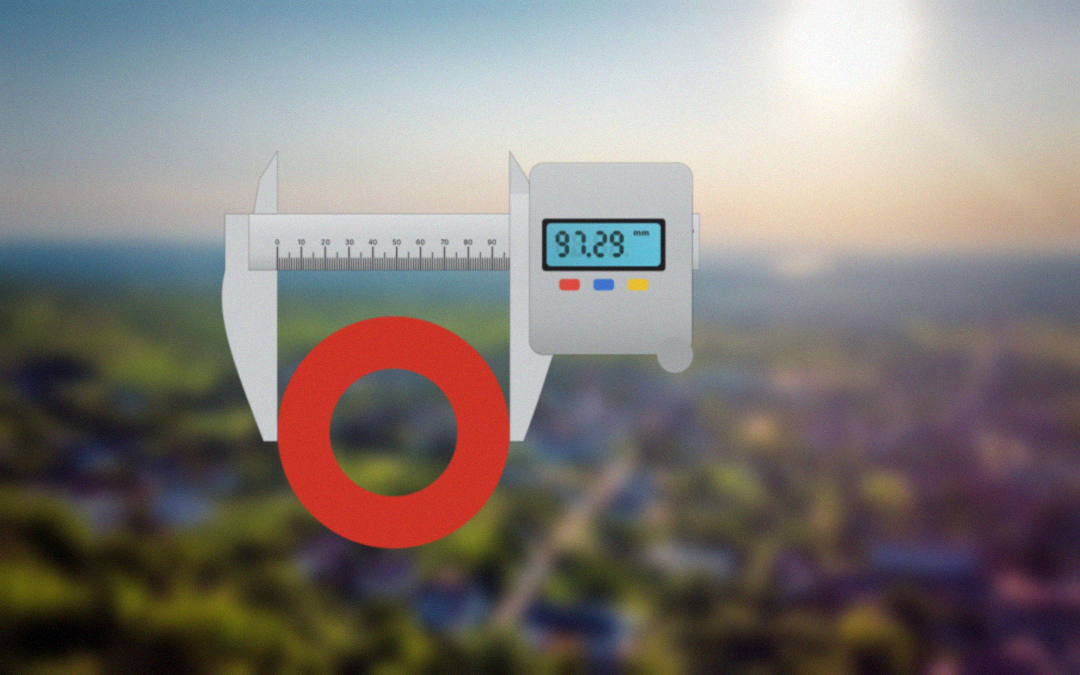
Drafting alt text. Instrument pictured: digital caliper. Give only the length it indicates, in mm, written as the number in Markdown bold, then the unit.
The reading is **97.29** mm
